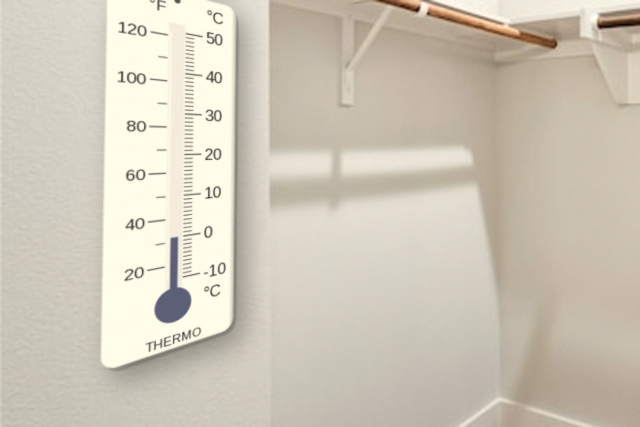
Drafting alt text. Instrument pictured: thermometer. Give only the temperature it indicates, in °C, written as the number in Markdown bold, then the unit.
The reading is **0** °C
